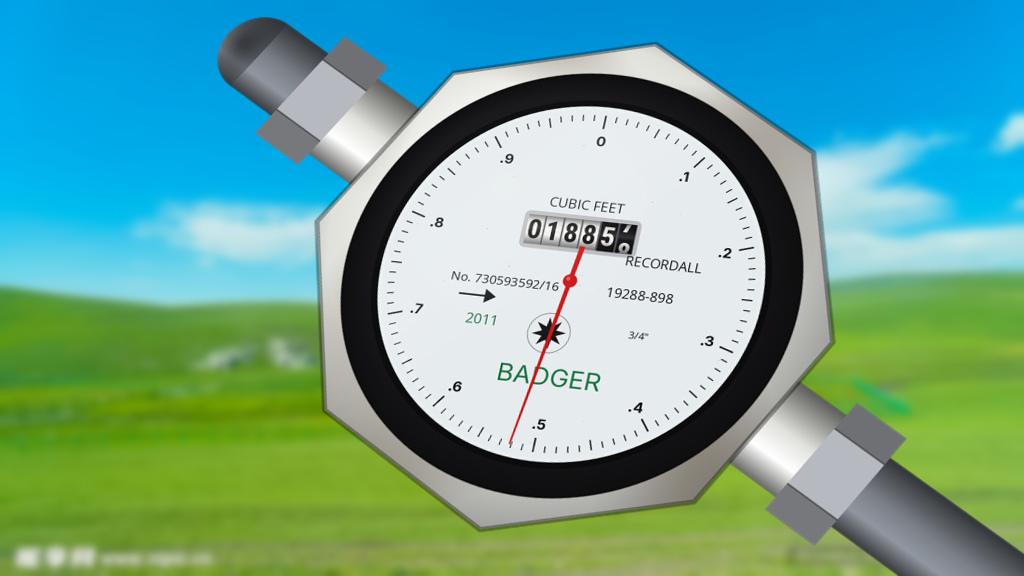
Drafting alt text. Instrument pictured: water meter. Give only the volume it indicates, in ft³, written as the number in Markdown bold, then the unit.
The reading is **18857.52** ft³
